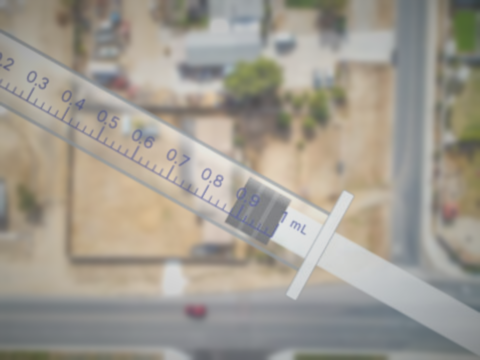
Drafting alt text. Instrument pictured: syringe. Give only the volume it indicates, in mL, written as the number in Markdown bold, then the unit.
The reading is **0.88** mL
